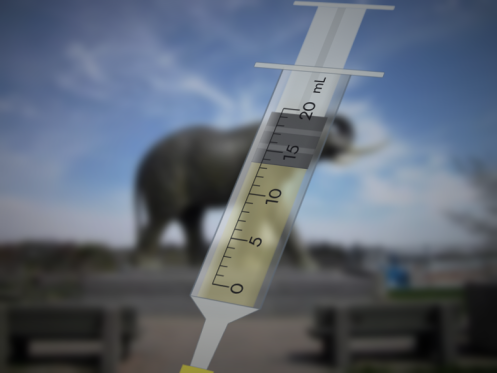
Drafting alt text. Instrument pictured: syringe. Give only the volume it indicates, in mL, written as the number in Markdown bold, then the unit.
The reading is **13.5** mL
